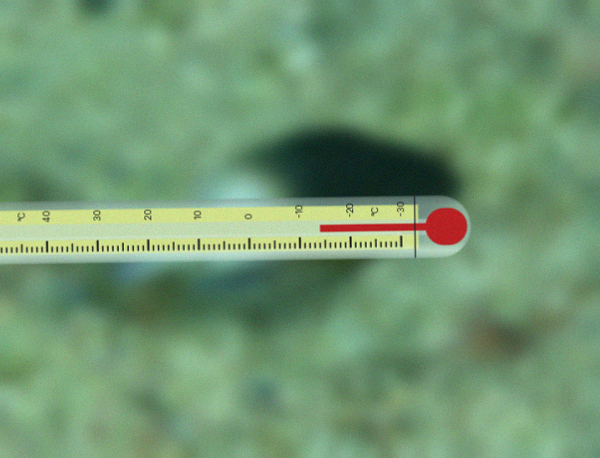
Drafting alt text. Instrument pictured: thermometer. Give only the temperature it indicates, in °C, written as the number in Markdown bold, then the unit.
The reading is **-14** °C
